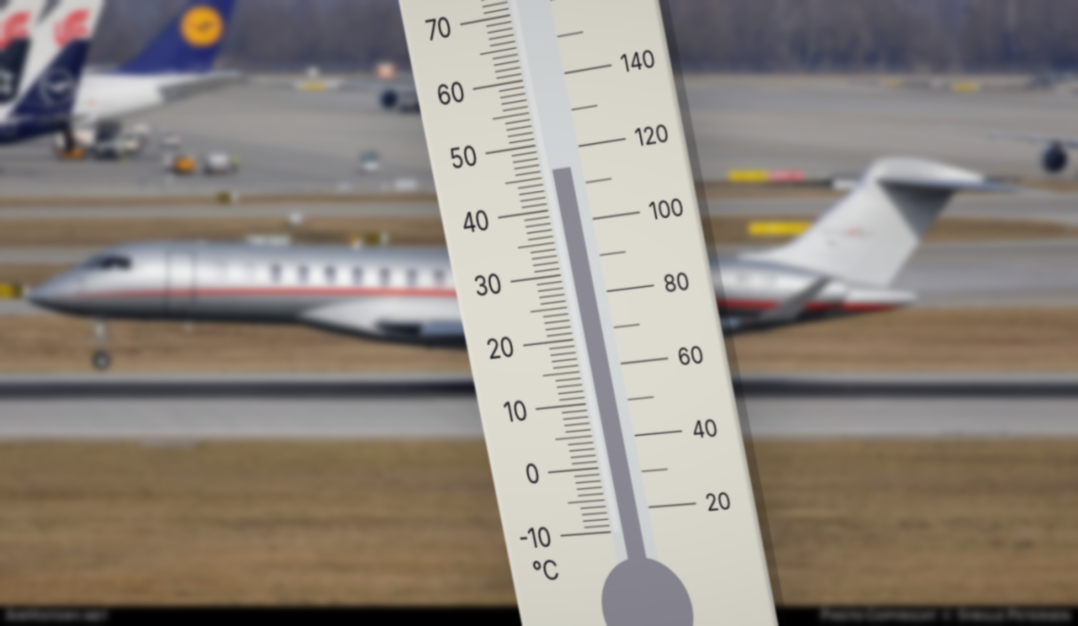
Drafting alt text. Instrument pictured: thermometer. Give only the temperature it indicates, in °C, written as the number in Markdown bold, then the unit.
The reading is **46** °C
